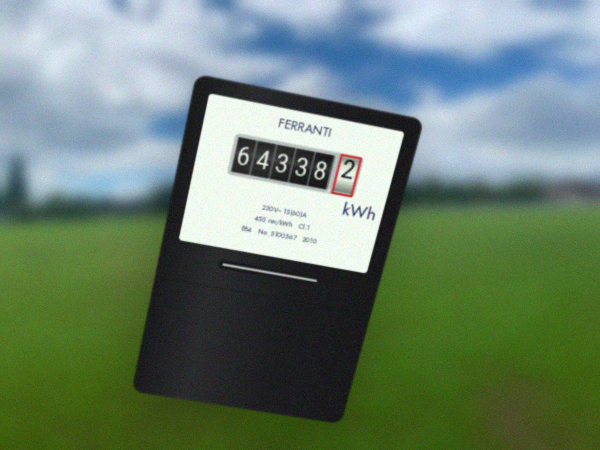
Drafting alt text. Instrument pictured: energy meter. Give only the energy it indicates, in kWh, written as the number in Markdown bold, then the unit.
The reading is **64338.2** kWh
